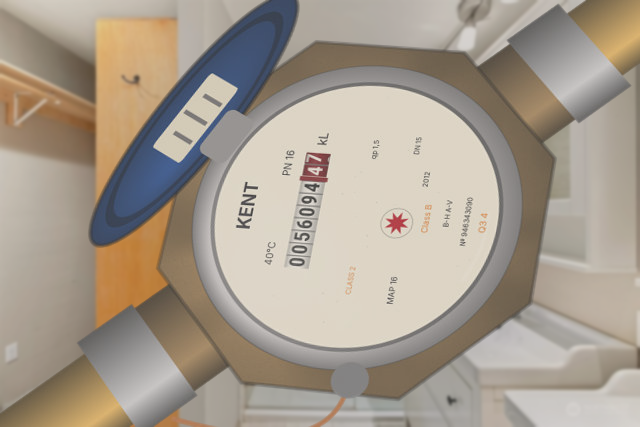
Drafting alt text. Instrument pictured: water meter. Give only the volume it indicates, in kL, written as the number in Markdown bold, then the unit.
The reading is **56094.47** kL
